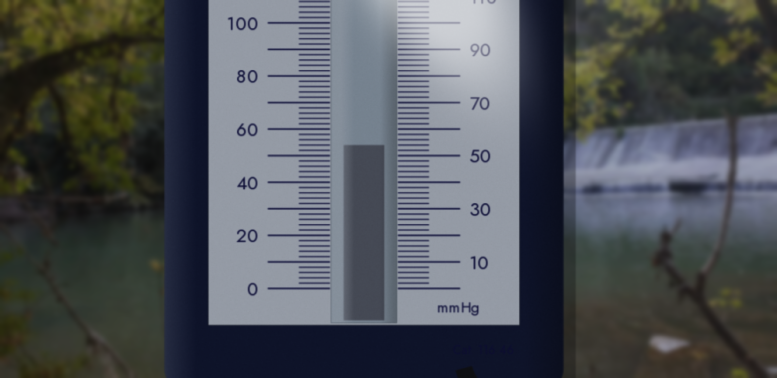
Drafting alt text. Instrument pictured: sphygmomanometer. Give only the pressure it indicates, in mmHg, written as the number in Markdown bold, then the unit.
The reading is **54** mmHg
